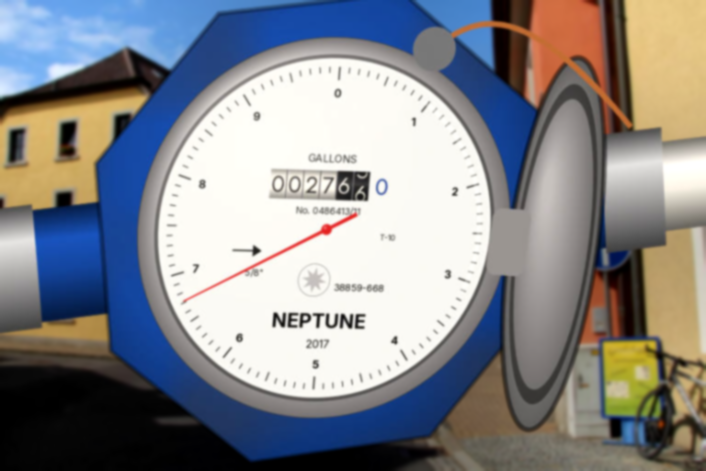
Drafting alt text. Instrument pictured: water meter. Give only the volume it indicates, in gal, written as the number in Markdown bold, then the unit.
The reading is **27656.7** gal
